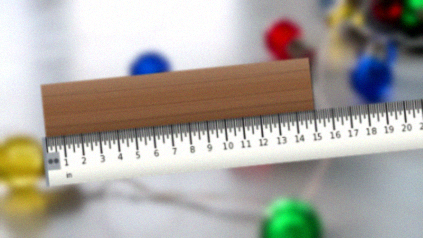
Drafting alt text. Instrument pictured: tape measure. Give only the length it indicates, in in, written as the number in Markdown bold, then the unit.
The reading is **15** in
